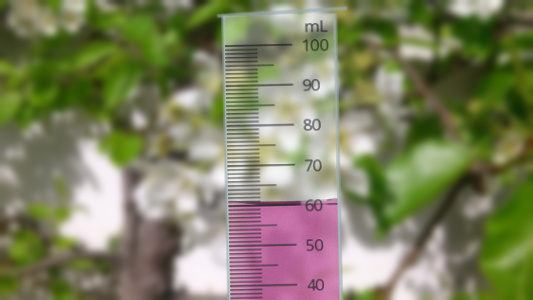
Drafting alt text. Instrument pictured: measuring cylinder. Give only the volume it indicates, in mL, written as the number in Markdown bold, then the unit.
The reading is **60** mL
